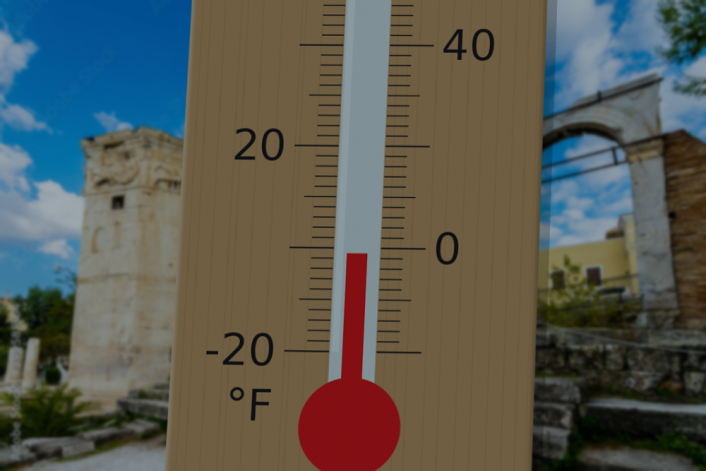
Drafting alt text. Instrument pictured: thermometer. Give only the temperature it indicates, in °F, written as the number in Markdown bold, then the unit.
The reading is **-1** °F
